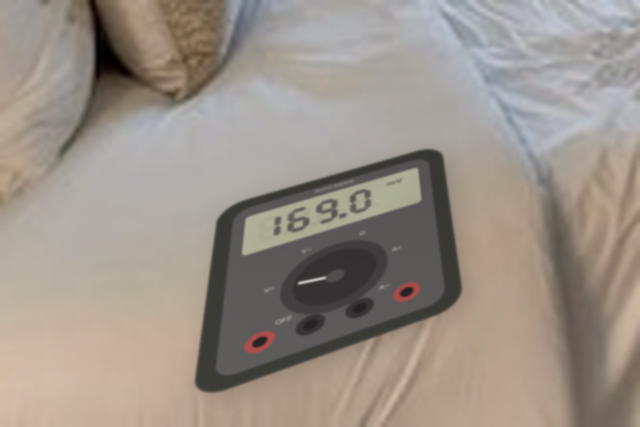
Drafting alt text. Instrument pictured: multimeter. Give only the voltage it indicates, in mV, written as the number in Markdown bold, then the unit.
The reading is **169.0** mV
